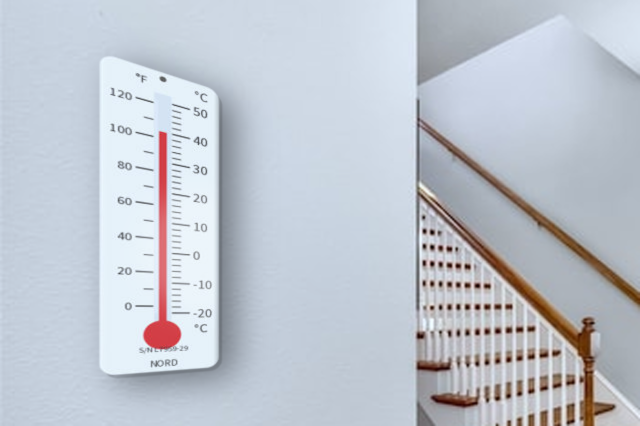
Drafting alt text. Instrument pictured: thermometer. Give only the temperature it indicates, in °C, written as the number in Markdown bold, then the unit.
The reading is **40** °C
